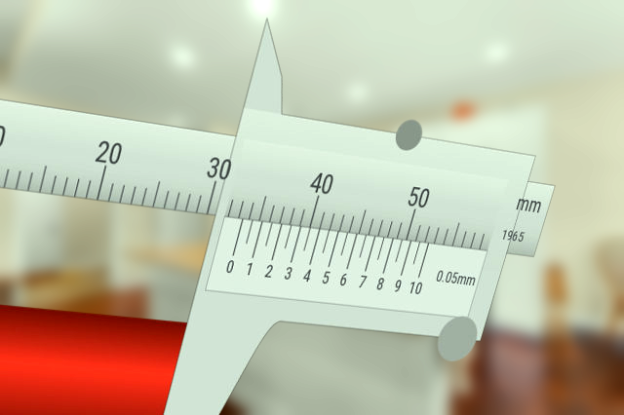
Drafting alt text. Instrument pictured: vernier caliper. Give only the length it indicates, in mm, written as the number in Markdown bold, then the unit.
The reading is **33.4** mm
